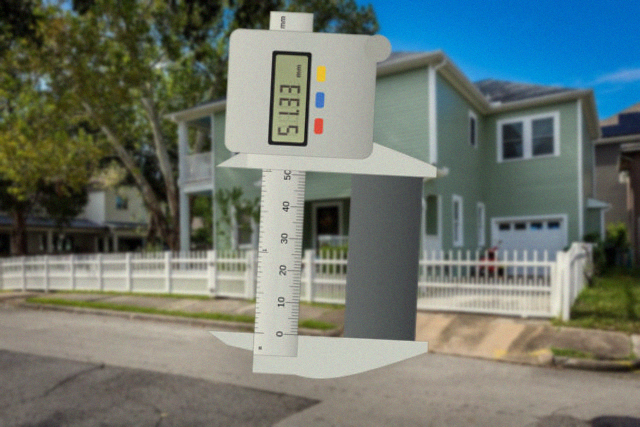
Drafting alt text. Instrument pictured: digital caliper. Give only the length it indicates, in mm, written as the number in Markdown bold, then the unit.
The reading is **51.33** mm
